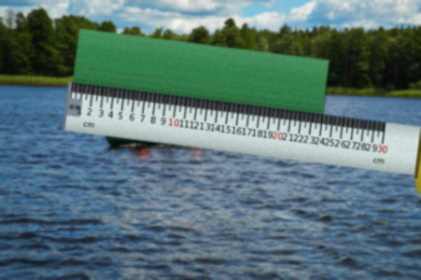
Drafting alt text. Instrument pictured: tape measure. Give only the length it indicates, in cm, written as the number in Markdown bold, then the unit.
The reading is **24** cm
